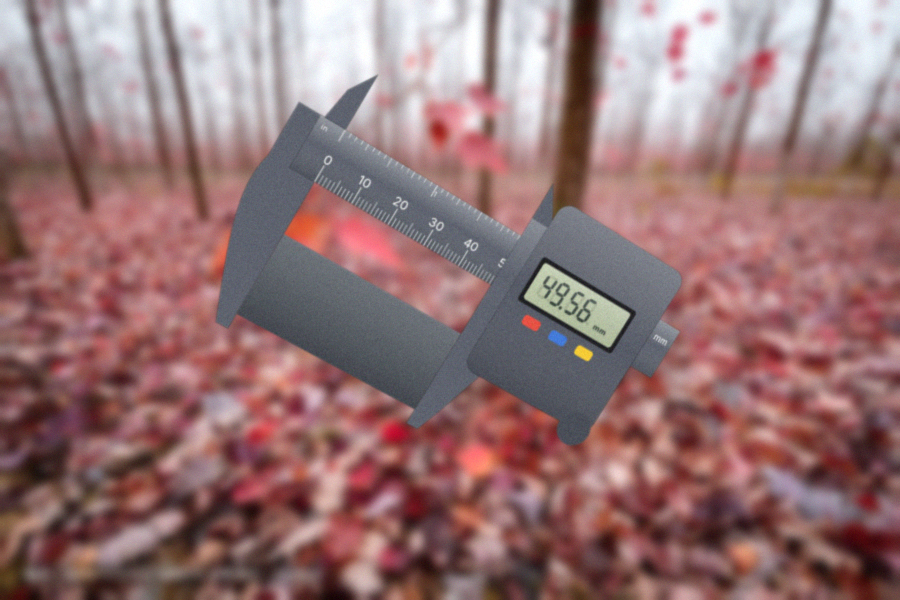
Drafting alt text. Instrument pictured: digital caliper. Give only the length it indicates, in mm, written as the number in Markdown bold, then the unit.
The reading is **49.56** mm
